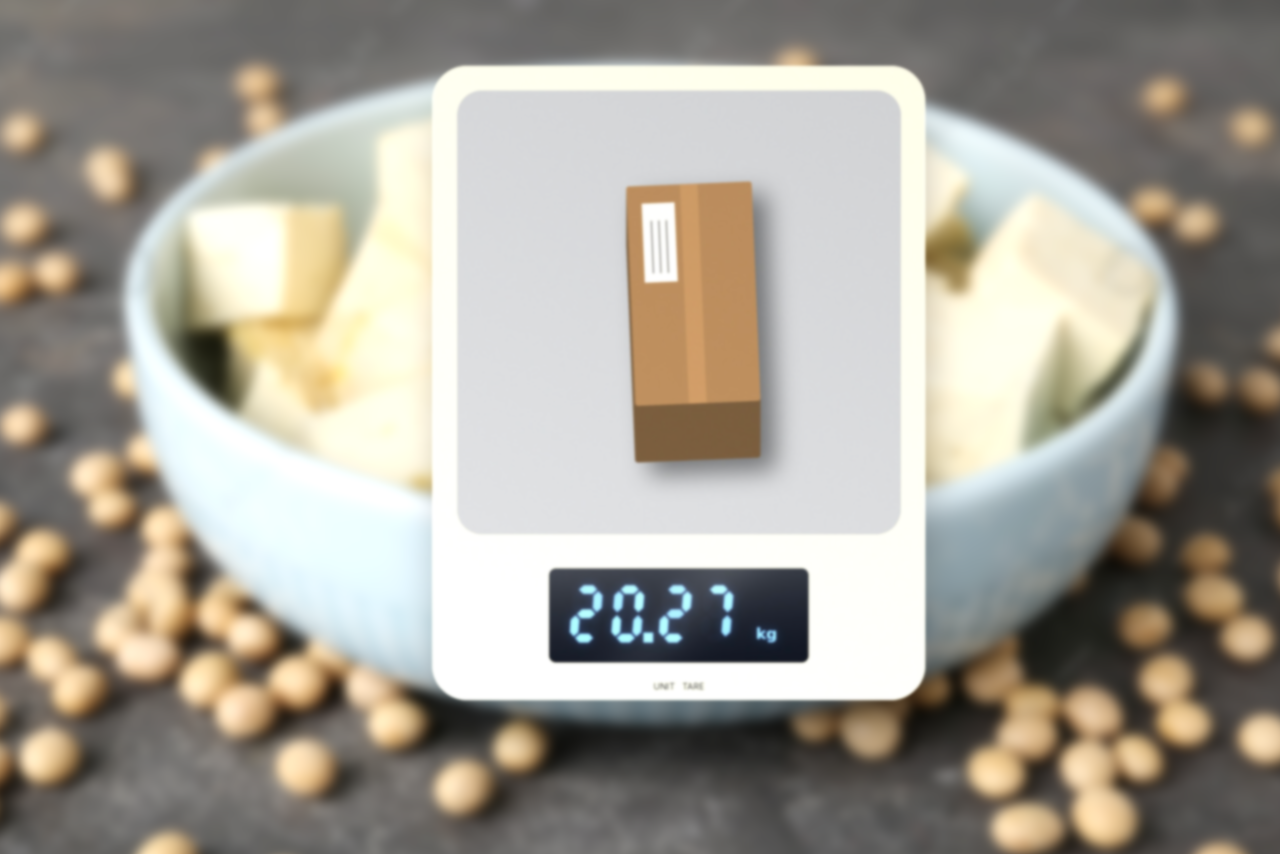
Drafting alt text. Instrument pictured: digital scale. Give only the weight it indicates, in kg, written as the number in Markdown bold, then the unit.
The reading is **20.27** kg
